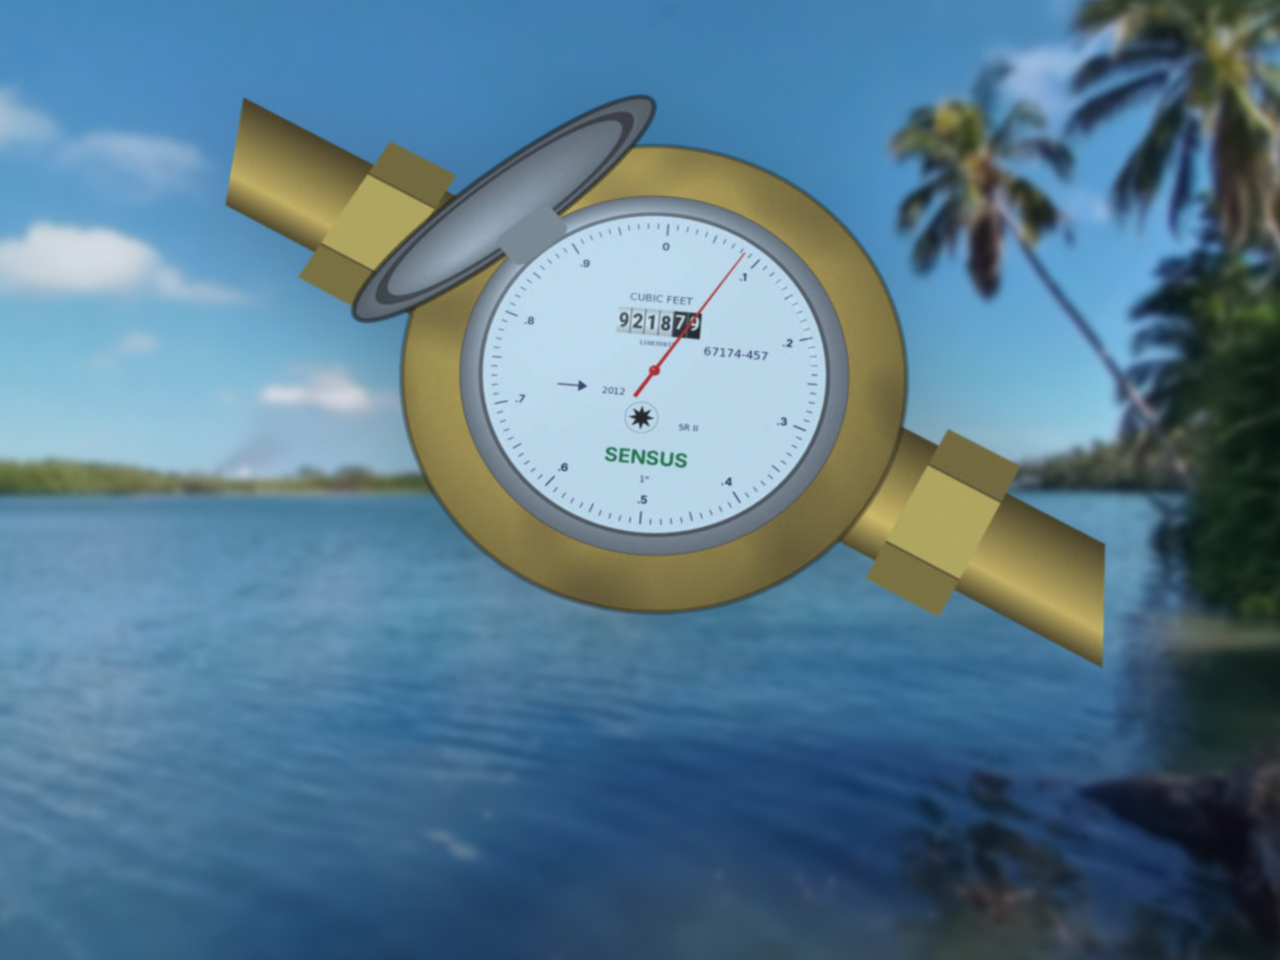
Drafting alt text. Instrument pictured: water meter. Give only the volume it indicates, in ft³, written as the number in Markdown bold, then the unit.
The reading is **921879.08** ft³
